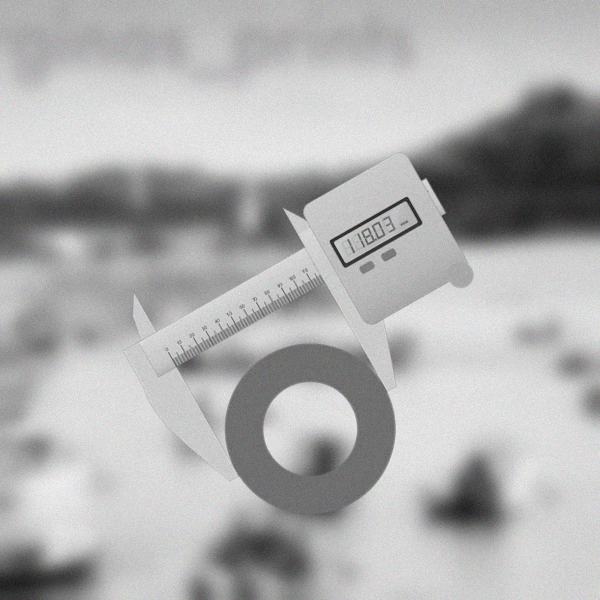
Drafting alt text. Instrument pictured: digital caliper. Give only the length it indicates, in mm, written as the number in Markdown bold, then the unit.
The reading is **118.03** mm
